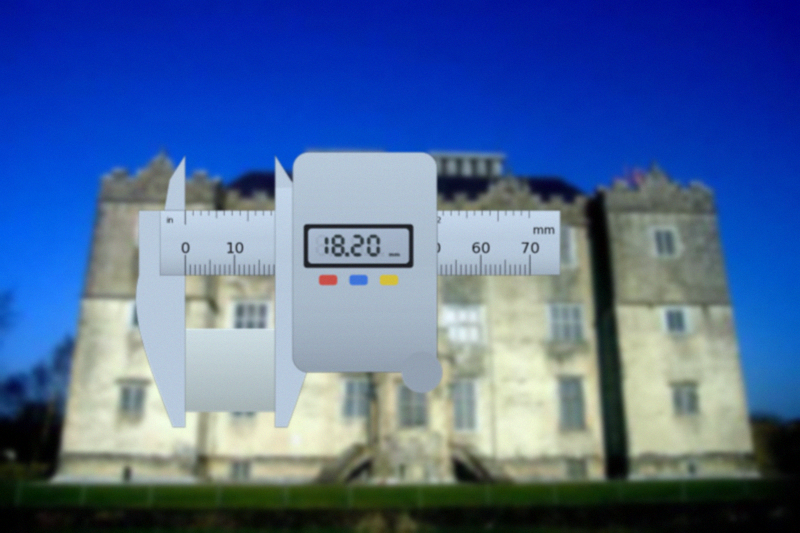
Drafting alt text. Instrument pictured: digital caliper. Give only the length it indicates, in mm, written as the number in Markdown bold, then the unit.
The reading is **18.20** mm
